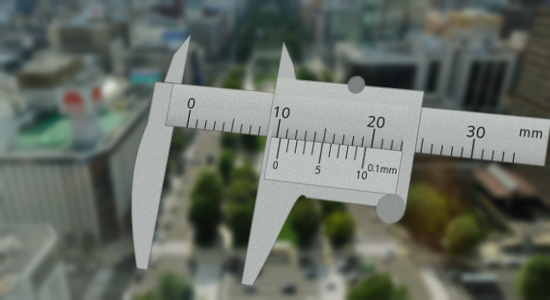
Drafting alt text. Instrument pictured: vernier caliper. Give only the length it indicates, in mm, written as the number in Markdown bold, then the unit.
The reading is **10.4** mm
